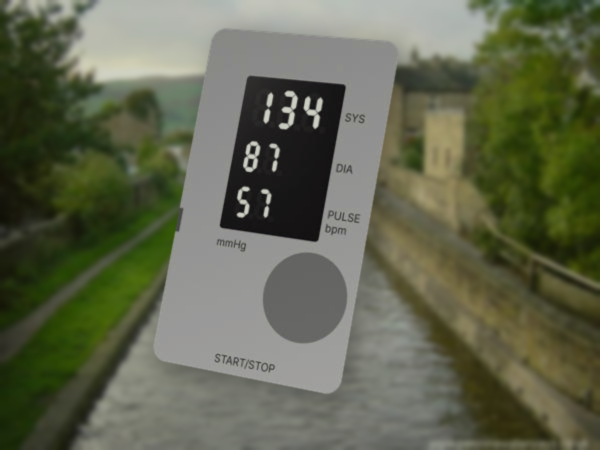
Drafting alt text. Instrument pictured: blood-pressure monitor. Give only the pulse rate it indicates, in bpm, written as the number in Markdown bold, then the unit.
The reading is **57** bpm
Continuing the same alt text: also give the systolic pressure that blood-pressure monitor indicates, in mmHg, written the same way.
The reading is **134** mmHg
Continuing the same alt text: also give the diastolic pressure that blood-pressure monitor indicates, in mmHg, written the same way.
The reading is **87** mmHg
